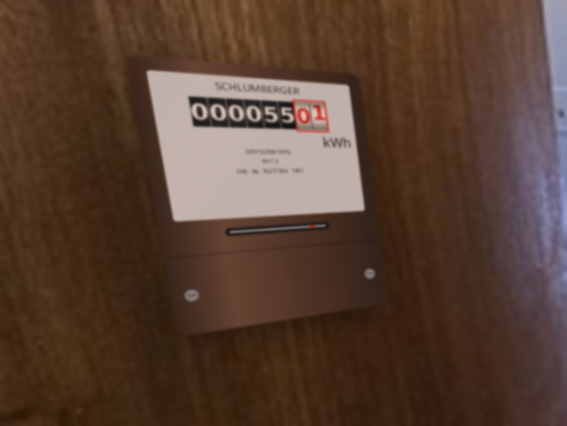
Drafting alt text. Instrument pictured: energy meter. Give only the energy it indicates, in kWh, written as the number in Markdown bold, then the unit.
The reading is **55.01** kWh
